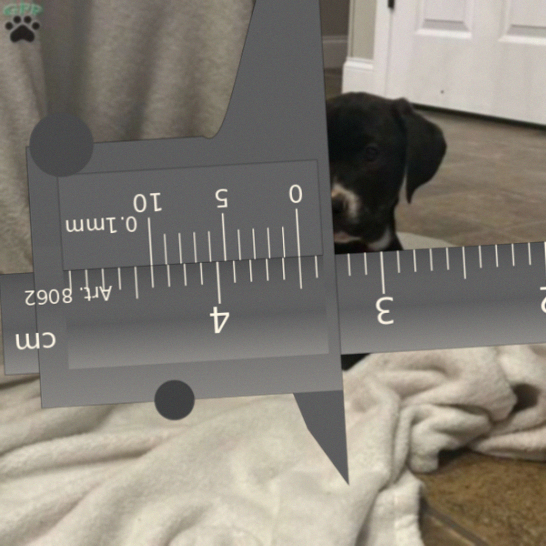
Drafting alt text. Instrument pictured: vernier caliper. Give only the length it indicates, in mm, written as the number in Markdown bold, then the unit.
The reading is **35.0** mm
